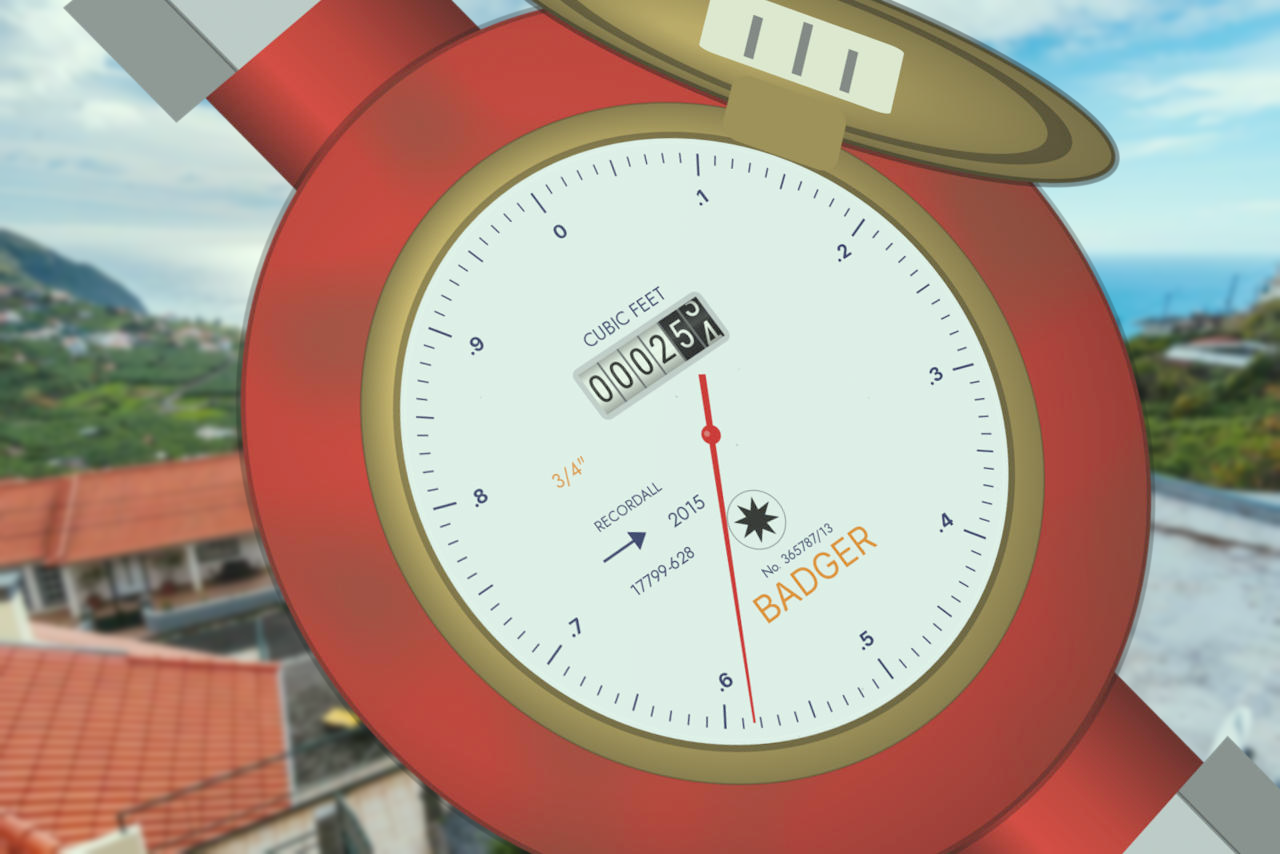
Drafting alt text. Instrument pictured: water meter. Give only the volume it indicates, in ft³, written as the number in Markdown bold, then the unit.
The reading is **253.58** ft³
